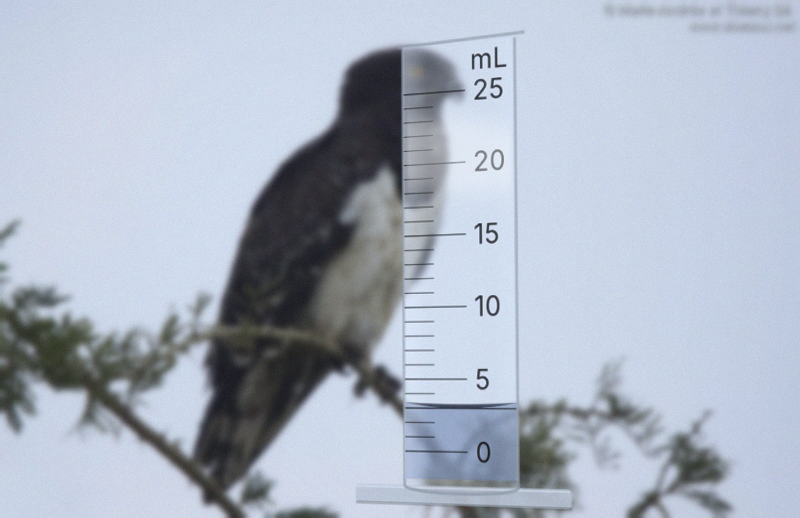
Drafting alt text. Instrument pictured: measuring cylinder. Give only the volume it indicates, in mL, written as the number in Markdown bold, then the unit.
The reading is **3** mL
